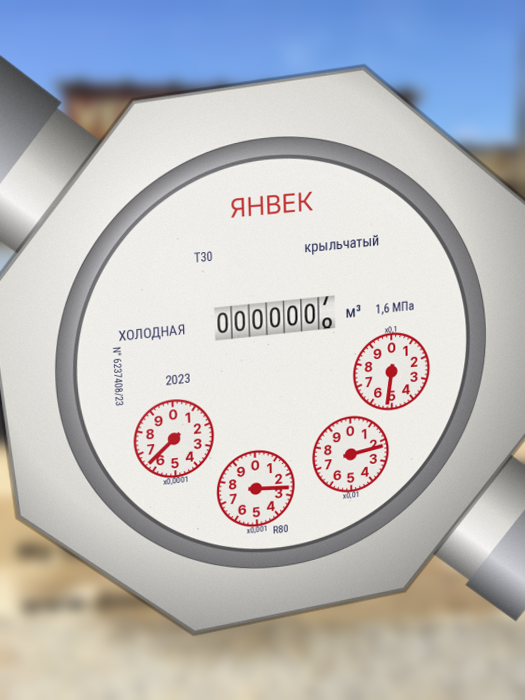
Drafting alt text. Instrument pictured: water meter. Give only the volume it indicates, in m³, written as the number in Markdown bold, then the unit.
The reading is **7.5226** m³
